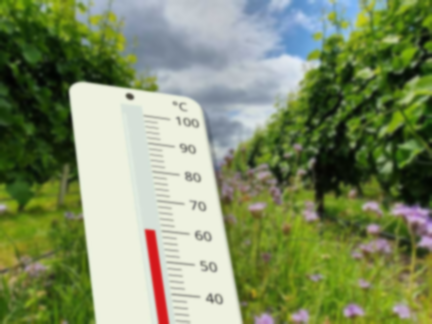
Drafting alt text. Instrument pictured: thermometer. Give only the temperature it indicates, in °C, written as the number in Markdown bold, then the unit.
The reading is **60** °C
